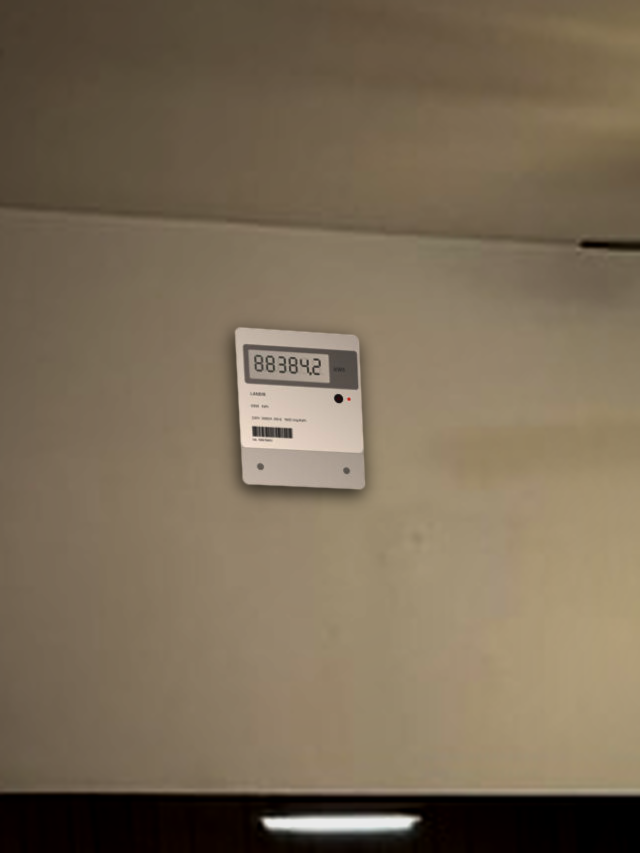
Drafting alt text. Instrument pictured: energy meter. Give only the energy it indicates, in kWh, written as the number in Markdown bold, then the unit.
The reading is **88384.2** kWh
